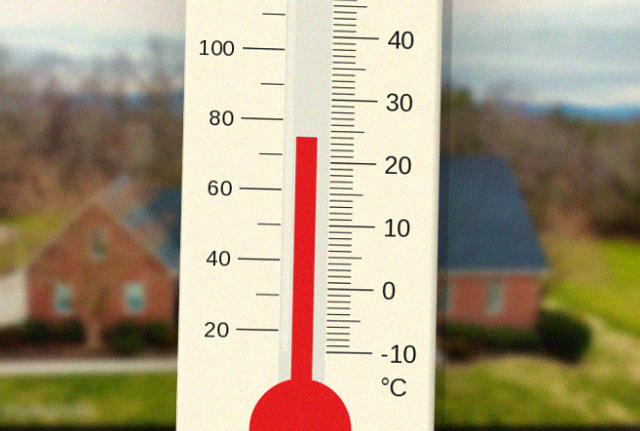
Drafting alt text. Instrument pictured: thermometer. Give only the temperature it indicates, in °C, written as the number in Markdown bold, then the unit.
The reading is **24** °C
